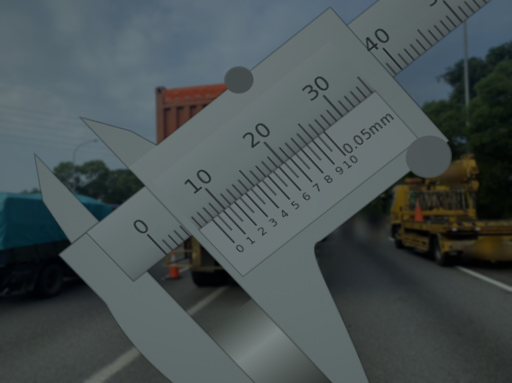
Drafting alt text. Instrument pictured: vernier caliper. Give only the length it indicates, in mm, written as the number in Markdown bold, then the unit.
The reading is **7.8** mm
